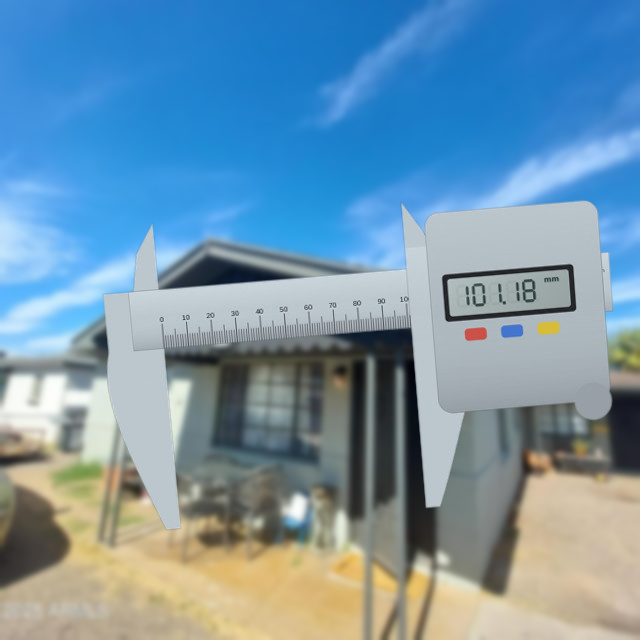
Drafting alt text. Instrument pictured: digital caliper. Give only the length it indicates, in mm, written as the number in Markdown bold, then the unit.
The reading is **101.18** mm
